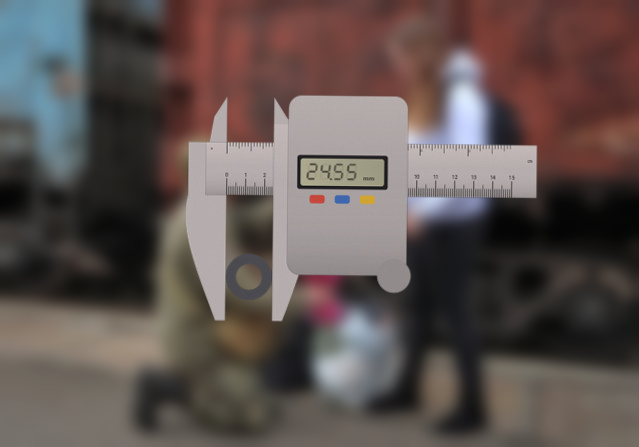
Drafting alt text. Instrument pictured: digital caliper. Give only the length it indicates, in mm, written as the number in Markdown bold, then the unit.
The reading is **24.55** mm
